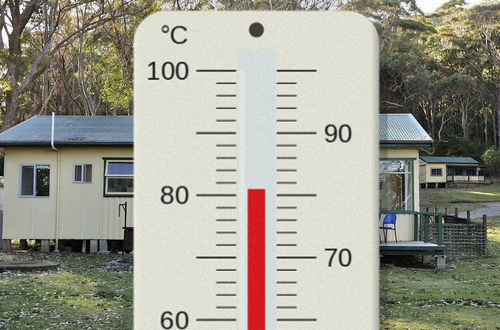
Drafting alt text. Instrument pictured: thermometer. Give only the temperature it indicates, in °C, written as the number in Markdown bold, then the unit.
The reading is **81** °C
